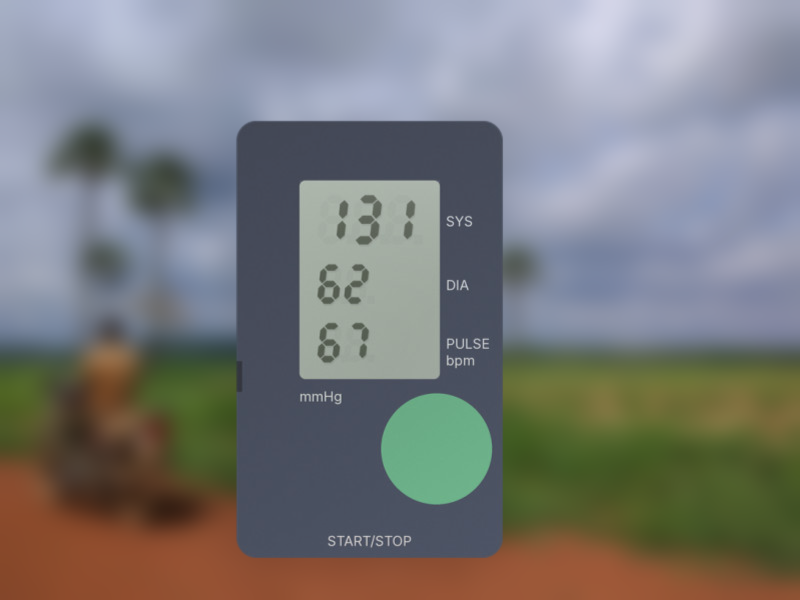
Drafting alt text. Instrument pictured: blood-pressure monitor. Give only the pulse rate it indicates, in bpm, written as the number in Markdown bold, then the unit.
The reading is **67** bpm
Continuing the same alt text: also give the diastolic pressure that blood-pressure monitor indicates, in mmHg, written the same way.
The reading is **62** mmHg
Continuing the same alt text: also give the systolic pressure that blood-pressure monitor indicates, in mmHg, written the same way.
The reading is **131** mmHg
